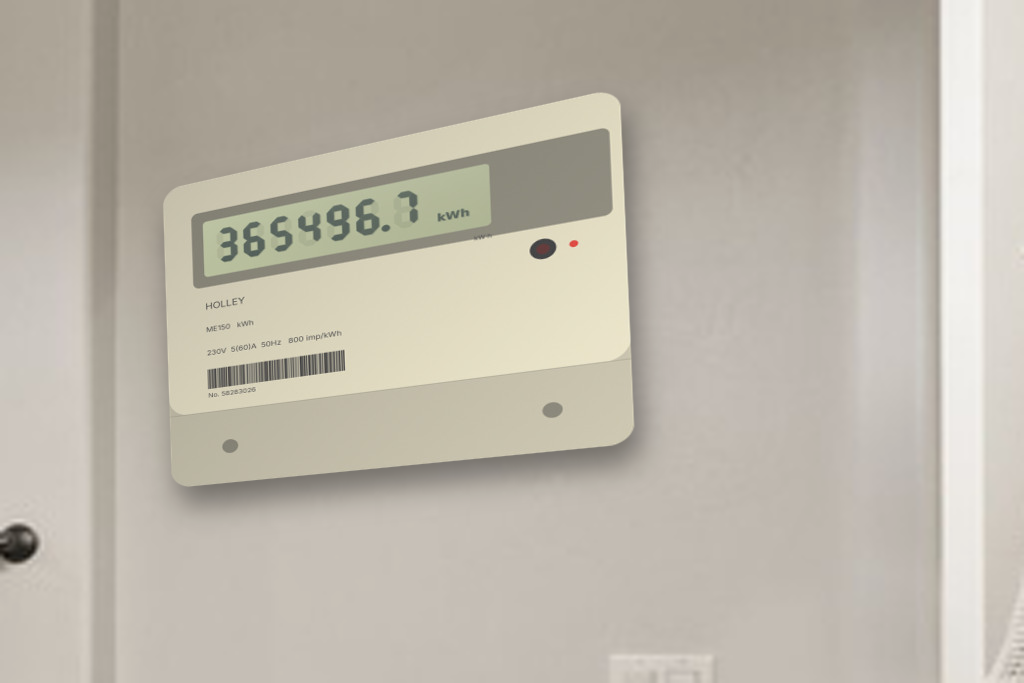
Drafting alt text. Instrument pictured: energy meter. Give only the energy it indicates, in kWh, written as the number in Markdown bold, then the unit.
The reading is **365496.7** kWh
